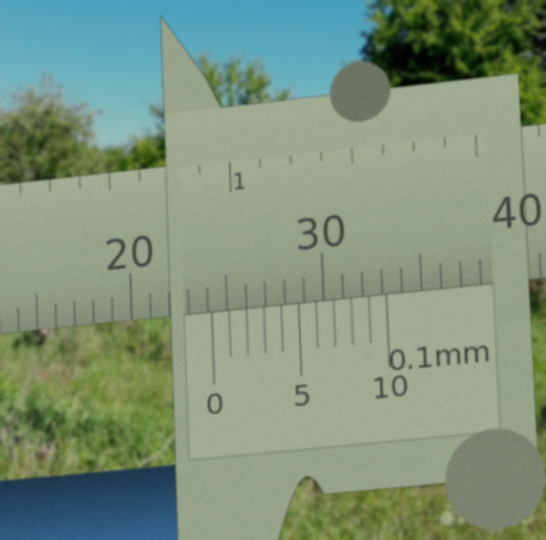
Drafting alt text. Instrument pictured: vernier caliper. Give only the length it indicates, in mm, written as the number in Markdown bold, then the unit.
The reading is **24.2** mm
